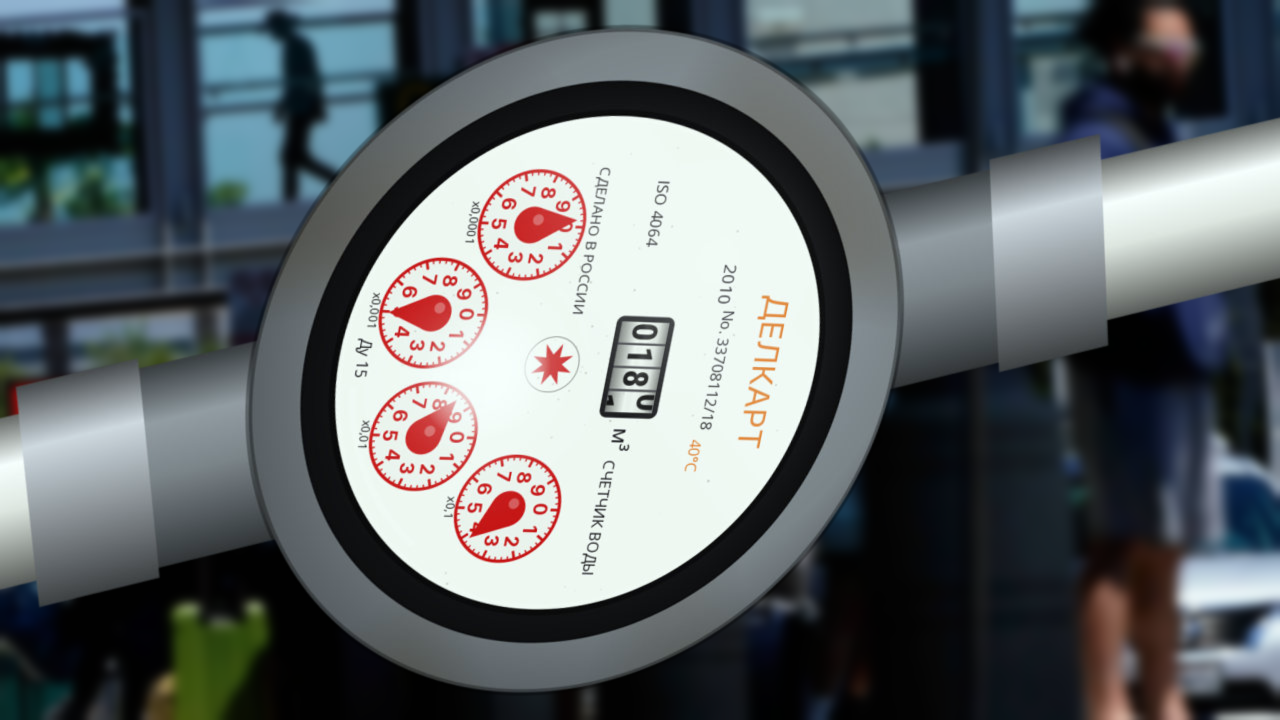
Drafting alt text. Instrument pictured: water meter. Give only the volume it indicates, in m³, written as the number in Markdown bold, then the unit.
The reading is **180.3849** m³
